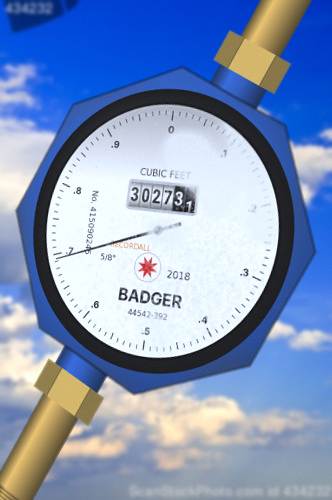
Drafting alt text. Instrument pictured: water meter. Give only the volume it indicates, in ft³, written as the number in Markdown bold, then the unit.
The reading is **302730.69** ft³
